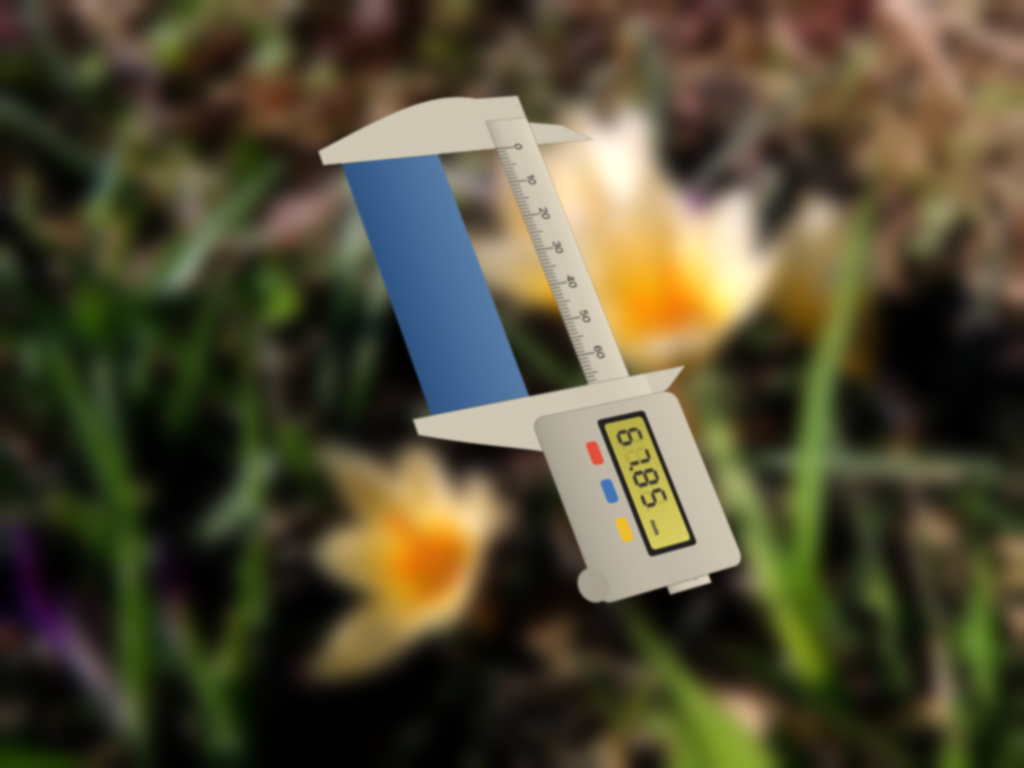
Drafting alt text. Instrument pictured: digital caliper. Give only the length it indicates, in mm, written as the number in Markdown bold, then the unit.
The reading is **67.85** mm
